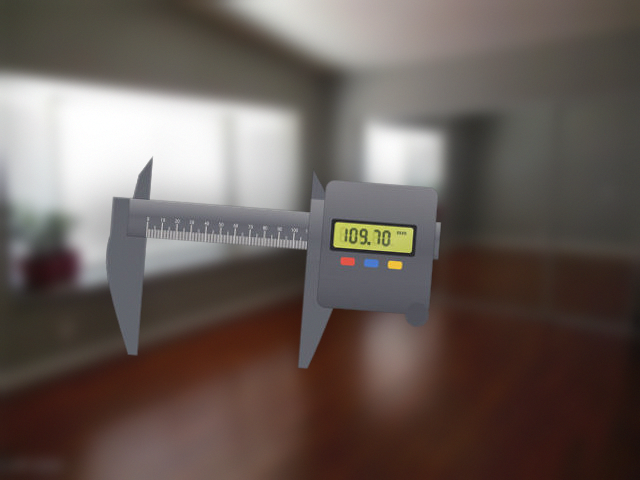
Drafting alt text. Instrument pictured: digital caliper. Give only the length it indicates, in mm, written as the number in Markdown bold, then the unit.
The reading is **109.70** mm
